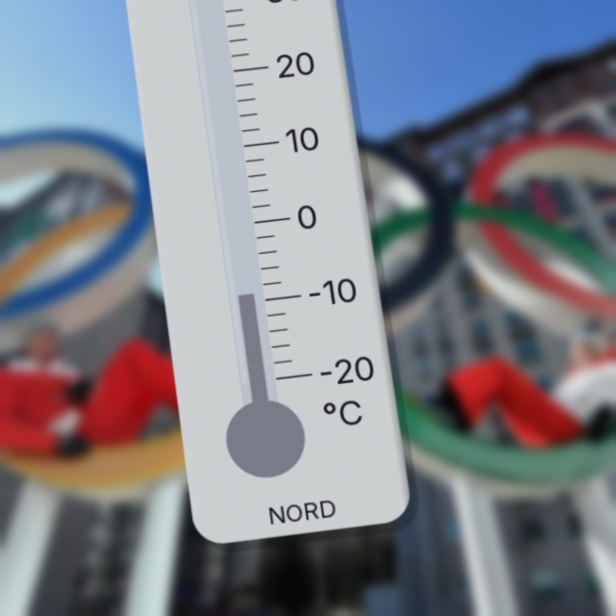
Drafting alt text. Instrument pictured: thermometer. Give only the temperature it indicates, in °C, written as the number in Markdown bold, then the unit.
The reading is **-9** °C
